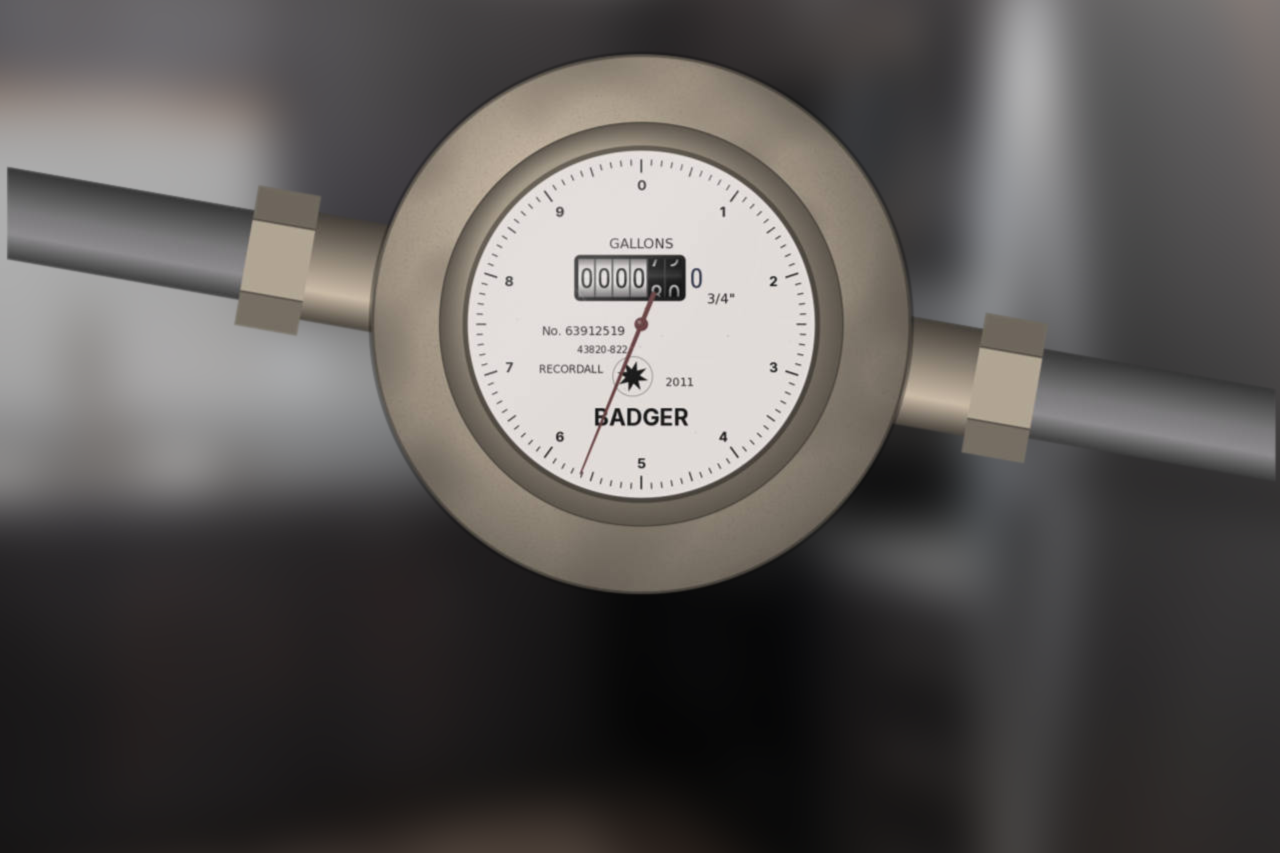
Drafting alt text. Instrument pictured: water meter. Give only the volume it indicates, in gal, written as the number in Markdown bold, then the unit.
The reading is **795.6** gal
